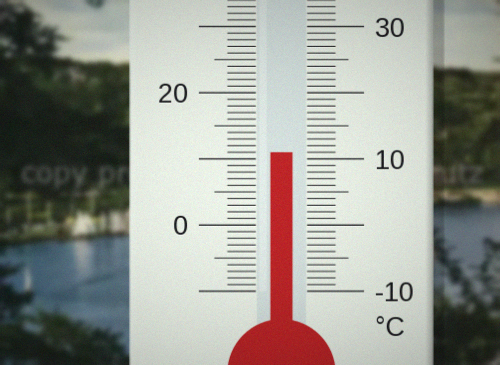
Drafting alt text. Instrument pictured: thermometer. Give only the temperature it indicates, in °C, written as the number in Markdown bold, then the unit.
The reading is **11** °C
